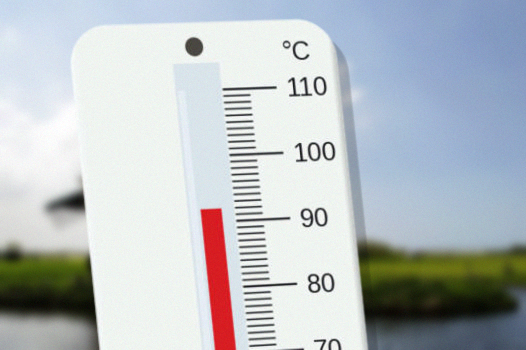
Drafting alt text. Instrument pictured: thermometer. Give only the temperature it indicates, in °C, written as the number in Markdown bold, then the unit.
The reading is **92** °C
